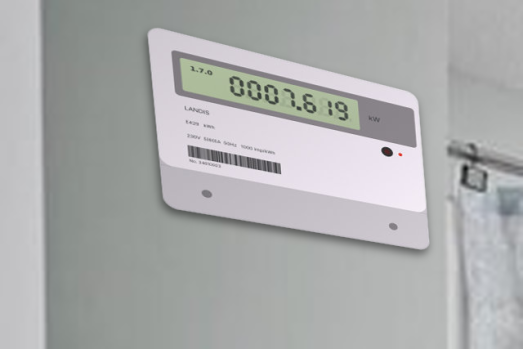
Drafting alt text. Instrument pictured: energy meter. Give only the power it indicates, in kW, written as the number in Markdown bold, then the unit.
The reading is **7.619** kW
